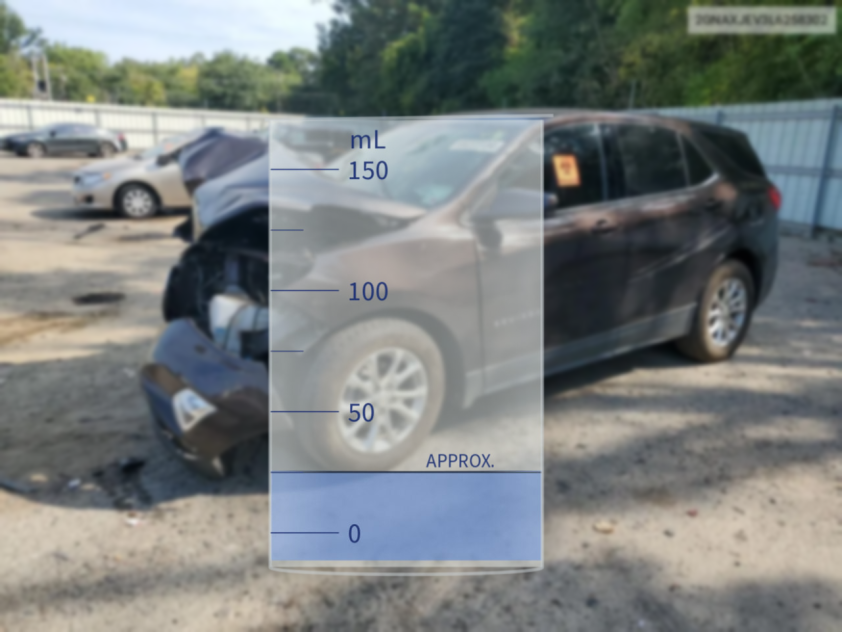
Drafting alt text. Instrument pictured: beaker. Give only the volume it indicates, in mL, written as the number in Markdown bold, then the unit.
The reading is **25** mL
